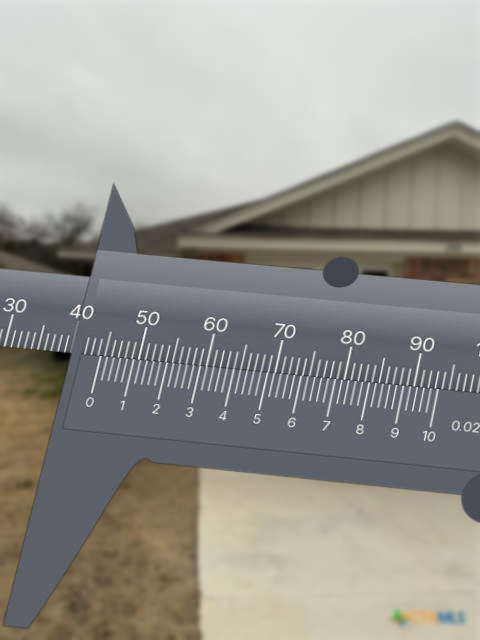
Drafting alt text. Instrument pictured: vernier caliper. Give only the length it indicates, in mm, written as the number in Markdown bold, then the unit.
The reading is **44.4** mm
